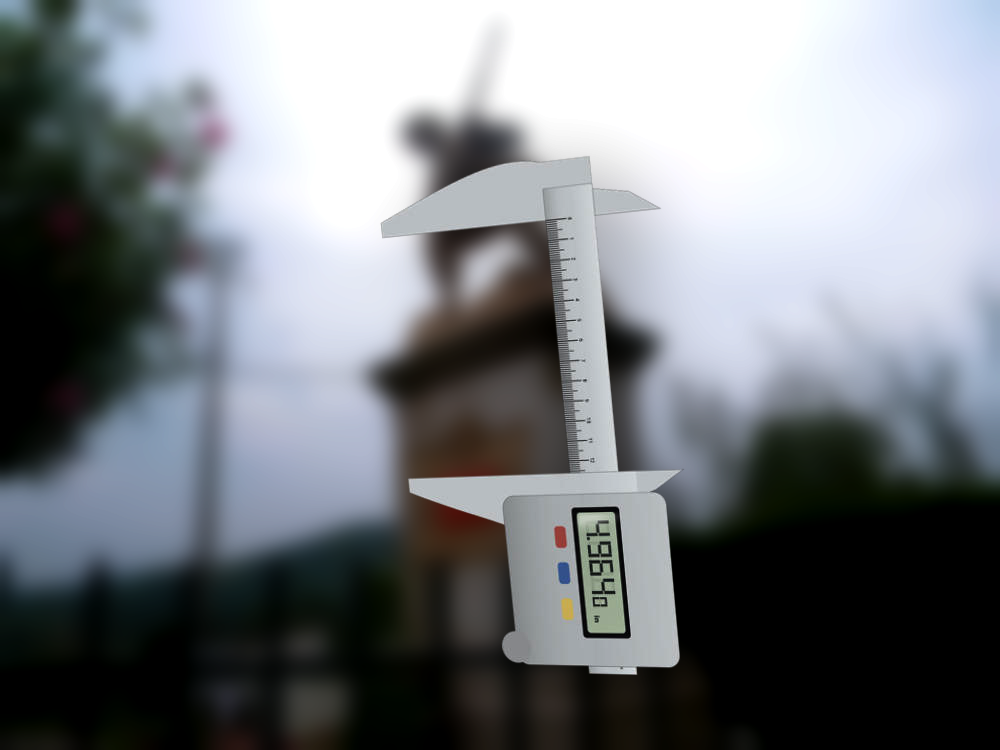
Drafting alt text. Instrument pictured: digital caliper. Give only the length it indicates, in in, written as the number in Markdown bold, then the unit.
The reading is **4.9640** in
